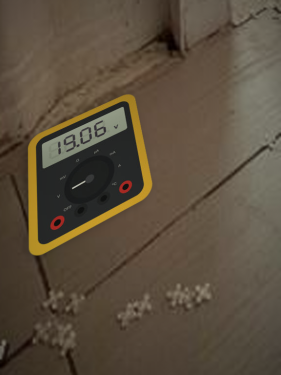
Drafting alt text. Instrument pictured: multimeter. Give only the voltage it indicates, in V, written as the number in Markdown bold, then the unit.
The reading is **19.06** V
